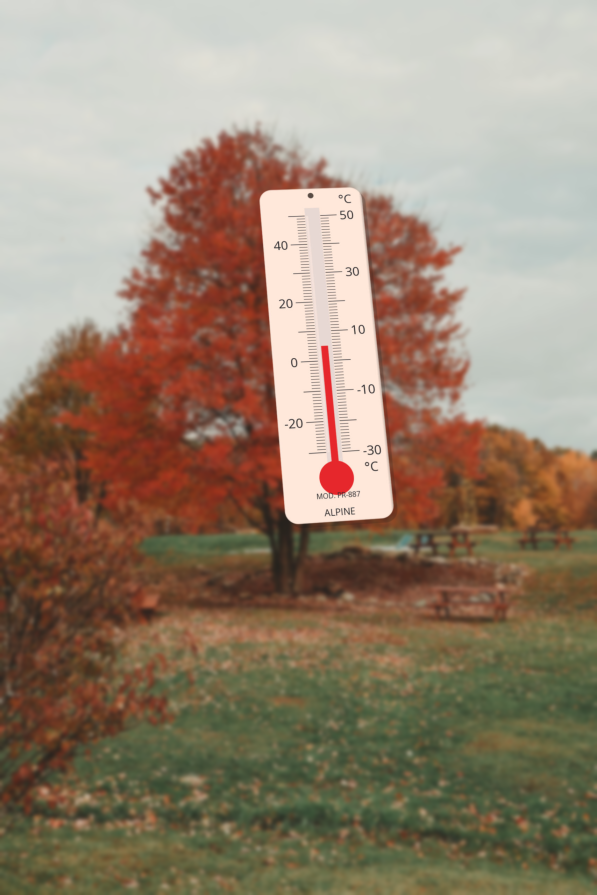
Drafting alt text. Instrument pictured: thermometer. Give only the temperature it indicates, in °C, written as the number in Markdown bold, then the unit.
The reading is **5** °C
